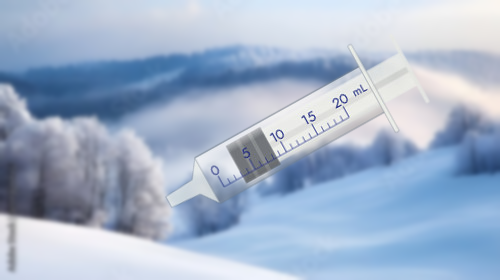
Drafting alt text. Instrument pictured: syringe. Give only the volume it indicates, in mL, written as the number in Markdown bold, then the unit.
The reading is **3** mL
